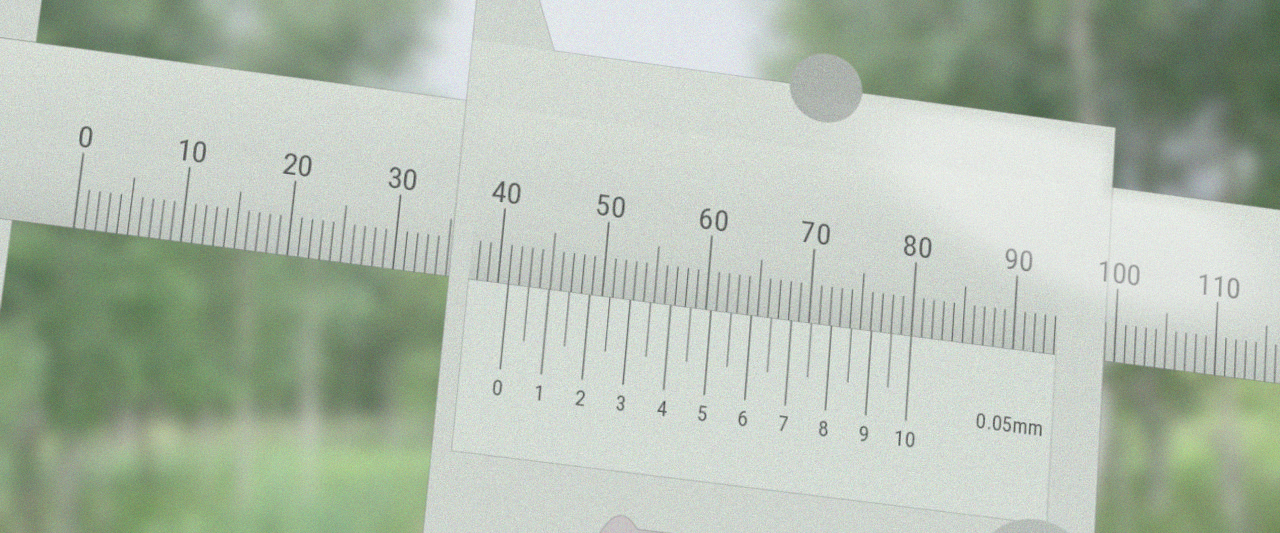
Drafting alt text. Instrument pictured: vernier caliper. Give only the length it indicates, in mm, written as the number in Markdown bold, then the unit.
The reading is **41.0** mm
